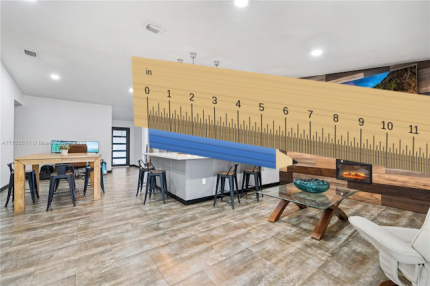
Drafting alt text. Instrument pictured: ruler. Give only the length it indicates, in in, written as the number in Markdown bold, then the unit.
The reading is **6.5** in
